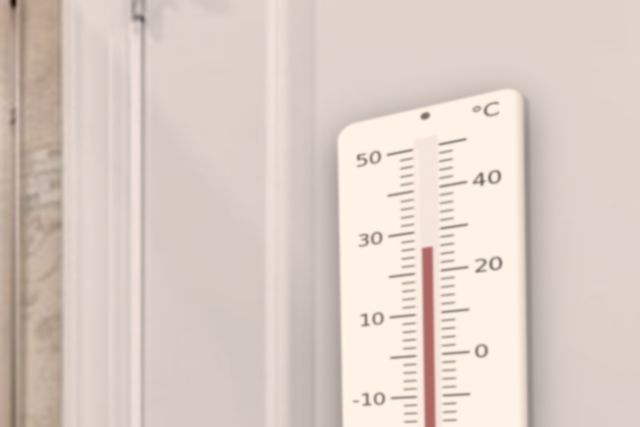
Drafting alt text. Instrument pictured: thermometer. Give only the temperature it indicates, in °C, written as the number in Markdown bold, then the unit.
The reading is **26** °C
